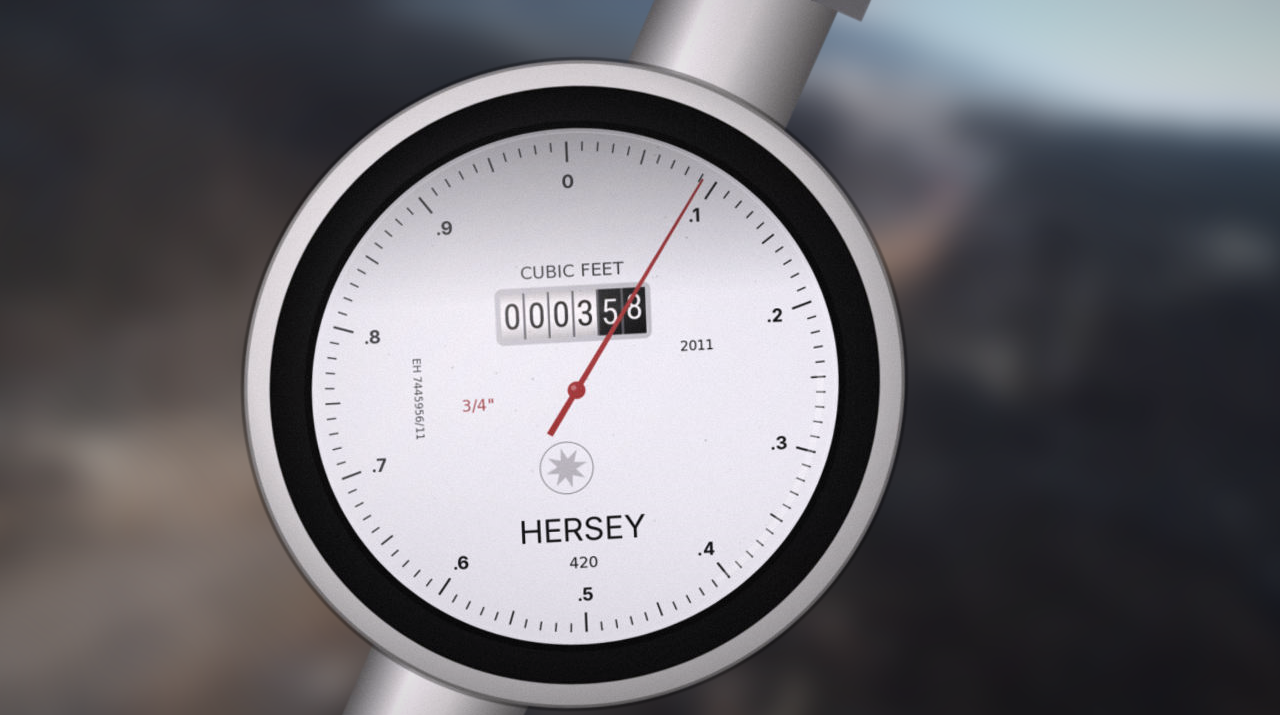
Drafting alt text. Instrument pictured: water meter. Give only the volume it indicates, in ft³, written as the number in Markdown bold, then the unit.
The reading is **358.09** ft³
